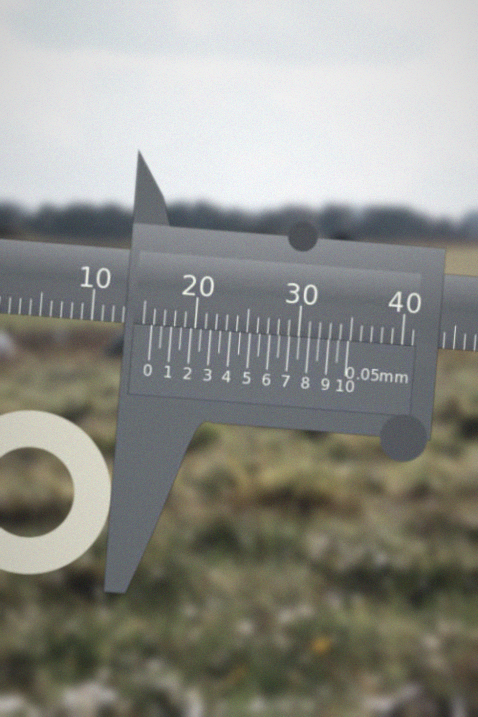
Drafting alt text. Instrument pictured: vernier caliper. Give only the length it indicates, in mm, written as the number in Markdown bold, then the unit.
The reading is **15.8** mm
